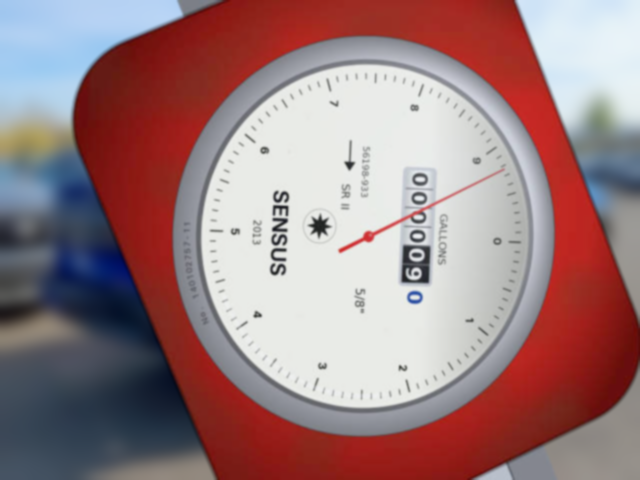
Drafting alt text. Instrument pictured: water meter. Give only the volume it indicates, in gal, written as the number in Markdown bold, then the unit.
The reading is **89.2** gal
